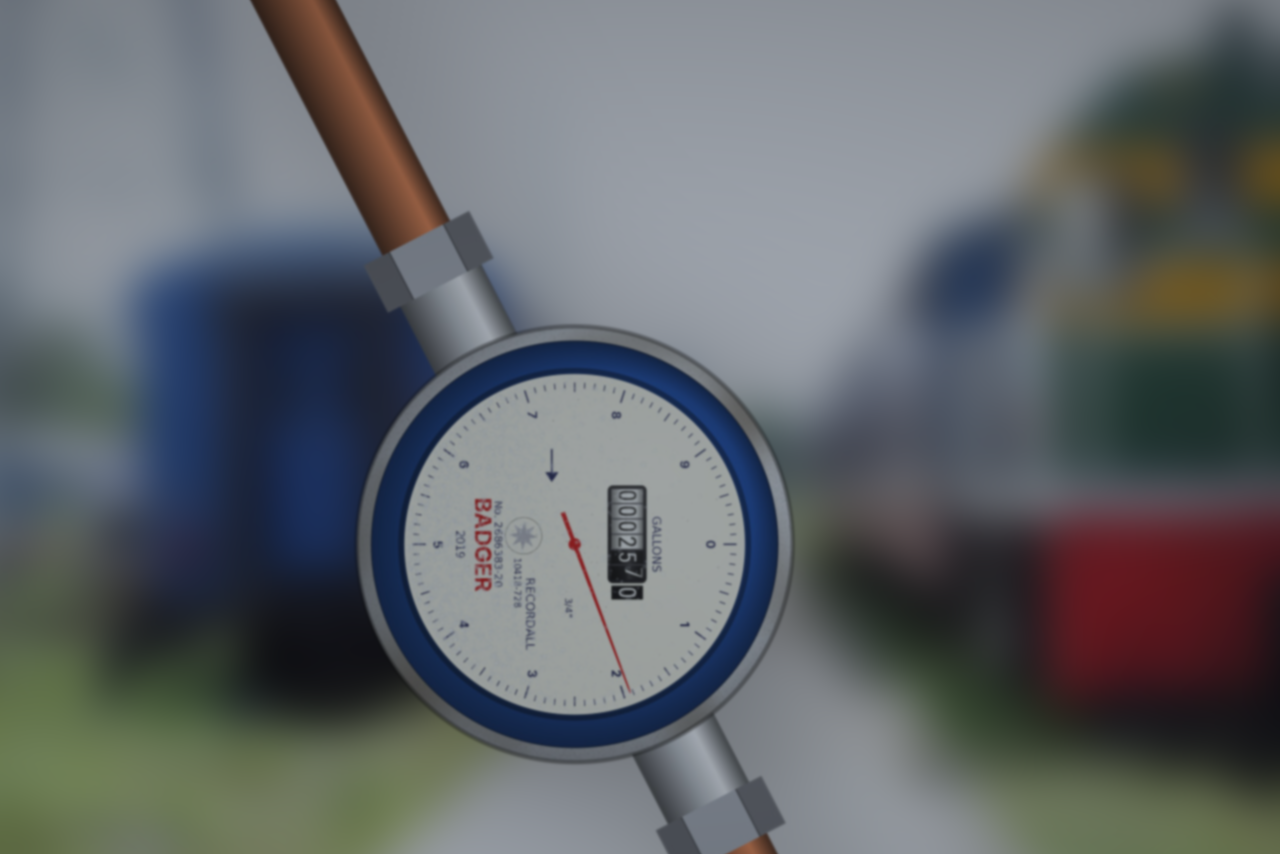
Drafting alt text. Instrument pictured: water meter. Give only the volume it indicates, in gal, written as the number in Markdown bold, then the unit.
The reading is **2571.9** gal
